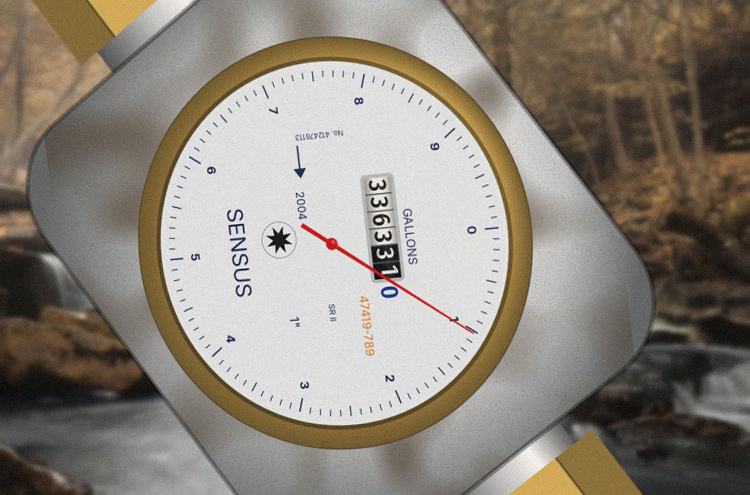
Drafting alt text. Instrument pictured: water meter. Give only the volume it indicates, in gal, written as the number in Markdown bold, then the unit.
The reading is **3363311.0** gal
